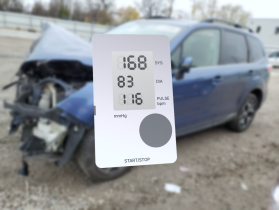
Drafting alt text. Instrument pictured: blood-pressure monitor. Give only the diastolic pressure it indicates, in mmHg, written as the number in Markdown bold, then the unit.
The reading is **83** mmHg
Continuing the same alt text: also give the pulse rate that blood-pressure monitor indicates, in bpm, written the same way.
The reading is **116** bpm
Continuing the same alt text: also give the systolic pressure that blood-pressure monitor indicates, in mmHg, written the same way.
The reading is **168** mmHg
